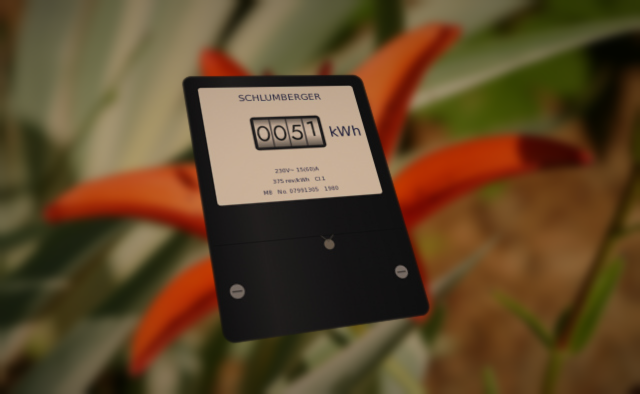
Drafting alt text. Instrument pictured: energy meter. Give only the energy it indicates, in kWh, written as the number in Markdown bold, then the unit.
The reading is **51** kWh
